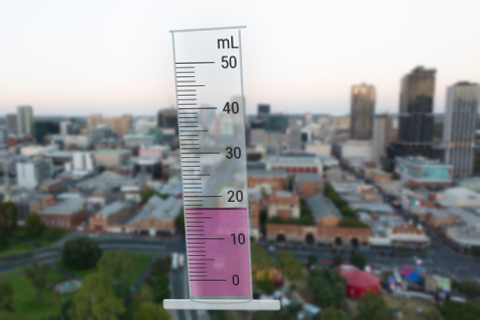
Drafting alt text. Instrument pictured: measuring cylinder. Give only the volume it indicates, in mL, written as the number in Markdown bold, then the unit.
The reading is **17** mL
